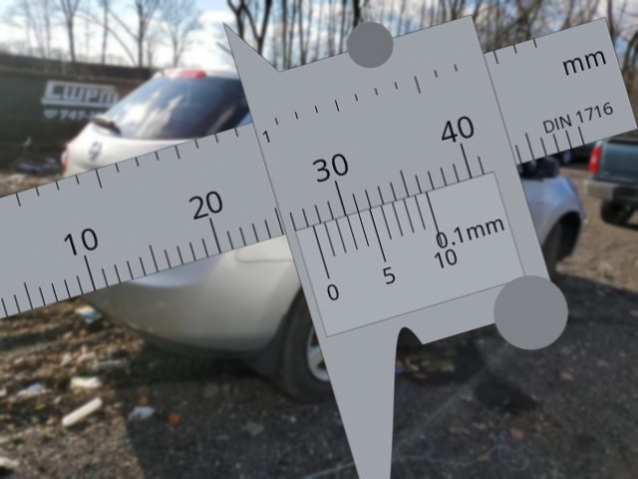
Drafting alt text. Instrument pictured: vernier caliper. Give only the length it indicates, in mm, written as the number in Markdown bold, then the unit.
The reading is **27.4** mm
